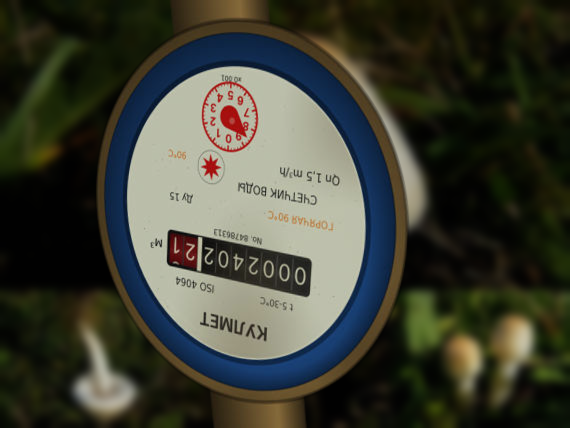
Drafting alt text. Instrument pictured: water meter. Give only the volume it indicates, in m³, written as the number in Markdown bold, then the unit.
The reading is **2402.208** m³
